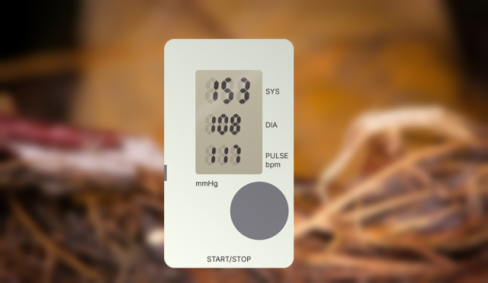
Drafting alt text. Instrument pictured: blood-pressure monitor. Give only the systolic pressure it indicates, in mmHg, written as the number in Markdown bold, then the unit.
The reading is **153** mmHg
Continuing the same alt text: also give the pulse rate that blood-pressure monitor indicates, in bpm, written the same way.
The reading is **117** bpm
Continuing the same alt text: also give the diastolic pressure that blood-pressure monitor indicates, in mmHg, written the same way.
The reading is **108** mmHg
